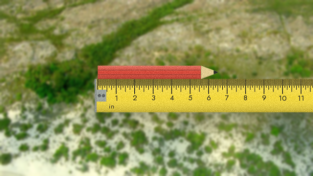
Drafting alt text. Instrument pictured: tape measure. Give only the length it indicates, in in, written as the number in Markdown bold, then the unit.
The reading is **6.5** in
